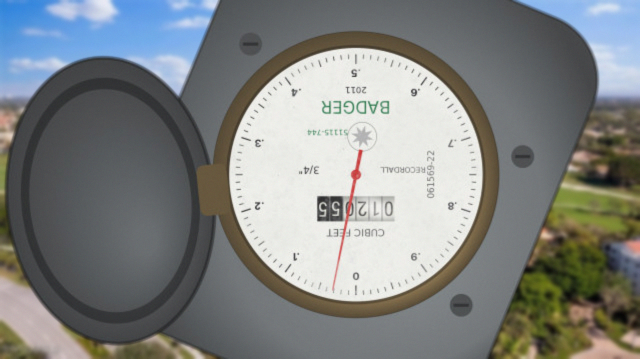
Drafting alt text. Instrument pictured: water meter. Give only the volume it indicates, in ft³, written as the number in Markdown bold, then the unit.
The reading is **12055.03** ft³
